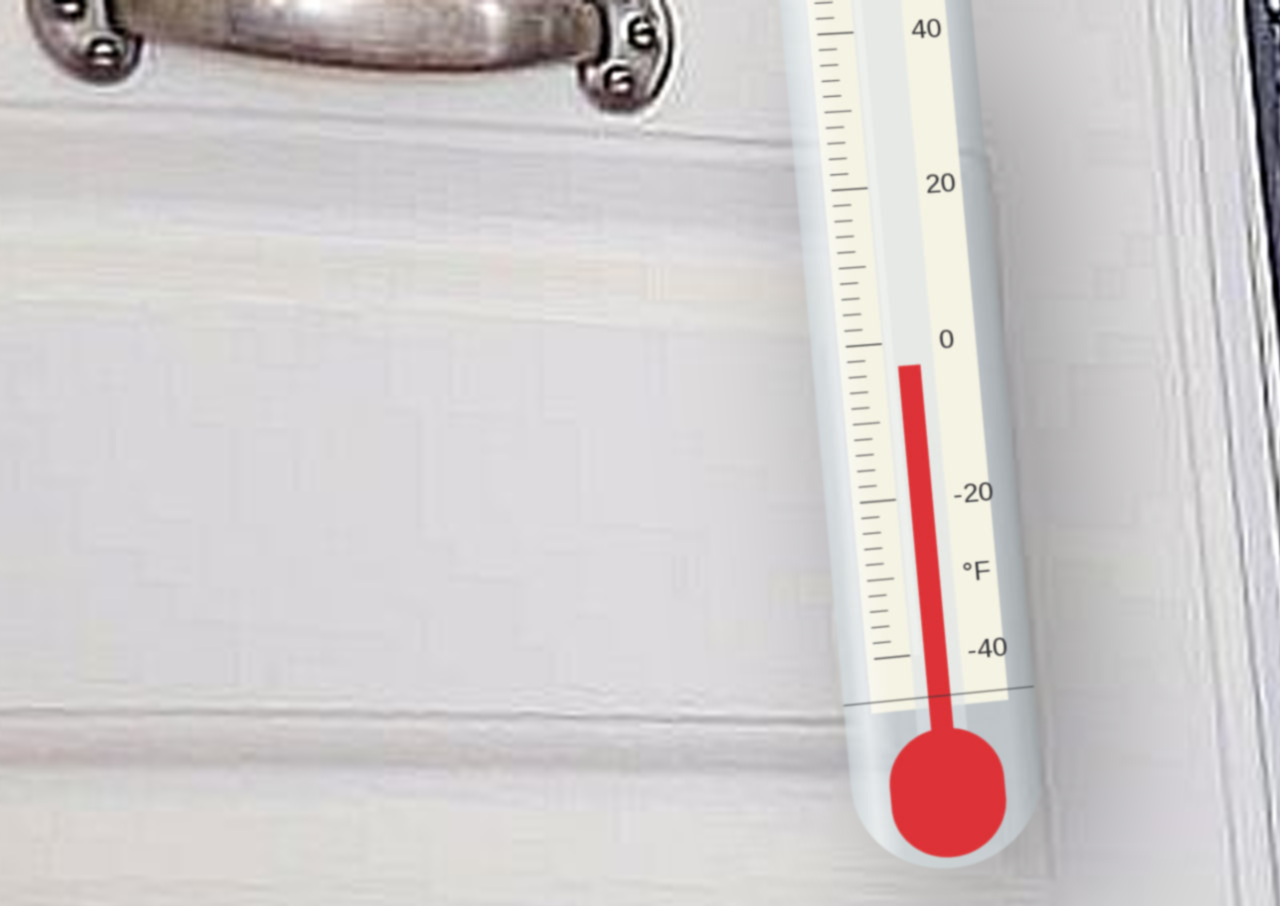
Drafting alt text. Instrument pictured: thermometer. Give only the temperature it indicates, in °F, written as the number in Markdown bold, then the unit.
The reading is **-3** °F
